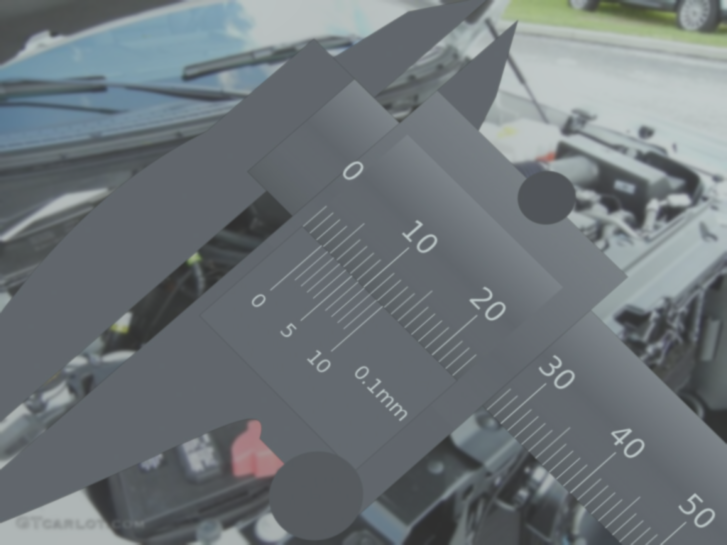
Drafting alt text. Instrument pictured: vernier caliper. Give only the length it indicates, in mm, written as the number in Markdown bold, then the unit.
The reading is **3.8** mm
